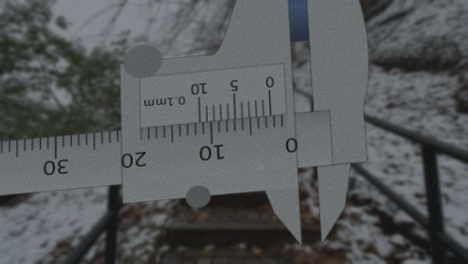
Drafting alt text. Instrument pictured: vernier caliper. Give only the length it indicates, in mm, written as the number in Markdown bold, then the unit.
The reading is **2.4** mm
